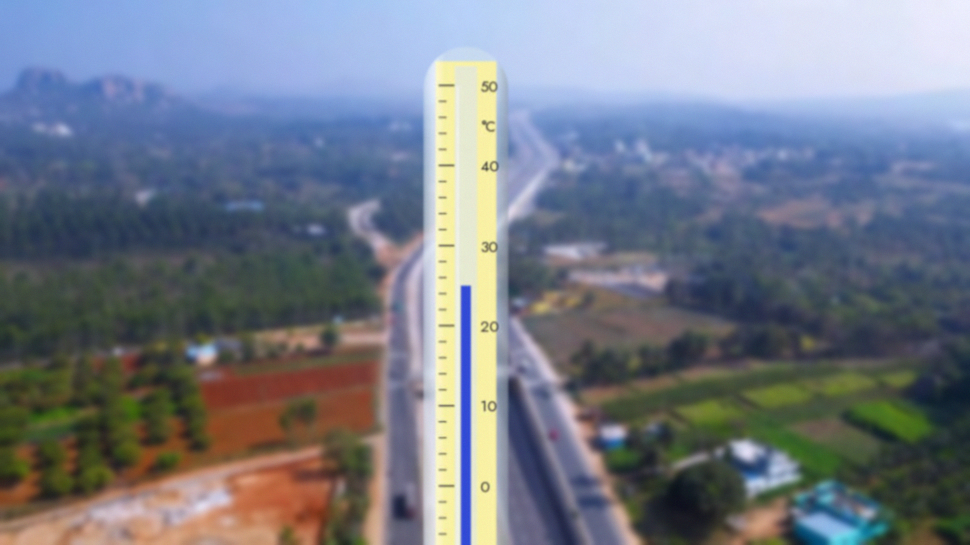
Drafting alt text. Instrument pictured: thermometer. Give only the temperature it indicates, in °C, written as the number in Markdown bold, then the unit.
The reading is **25** °C
